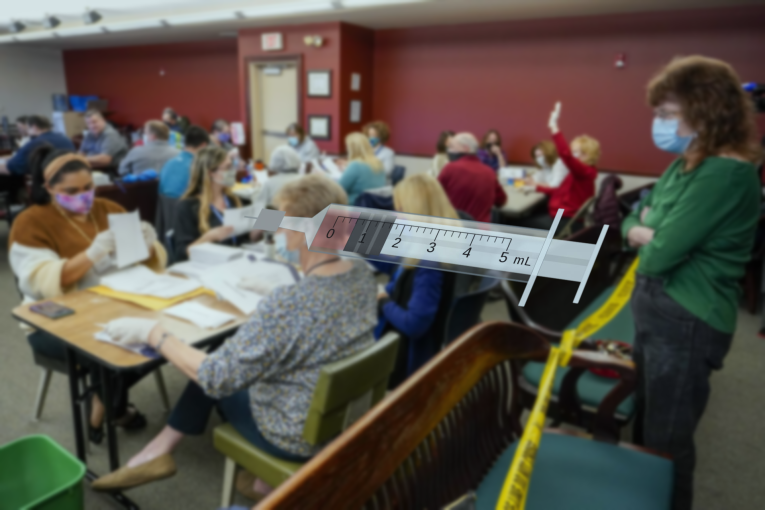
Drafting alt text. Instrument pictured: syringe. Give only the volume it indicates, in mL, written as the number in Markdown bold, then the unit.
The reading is **0.6** mL
